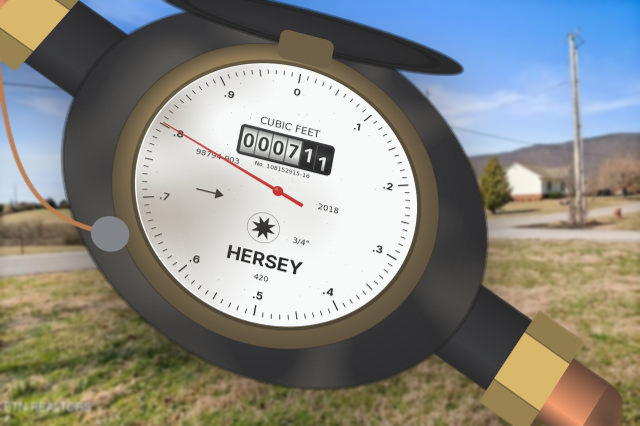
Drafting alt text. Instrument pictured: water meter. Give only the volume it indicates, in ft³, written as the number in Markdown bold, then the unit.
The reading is **710.80** ft³
